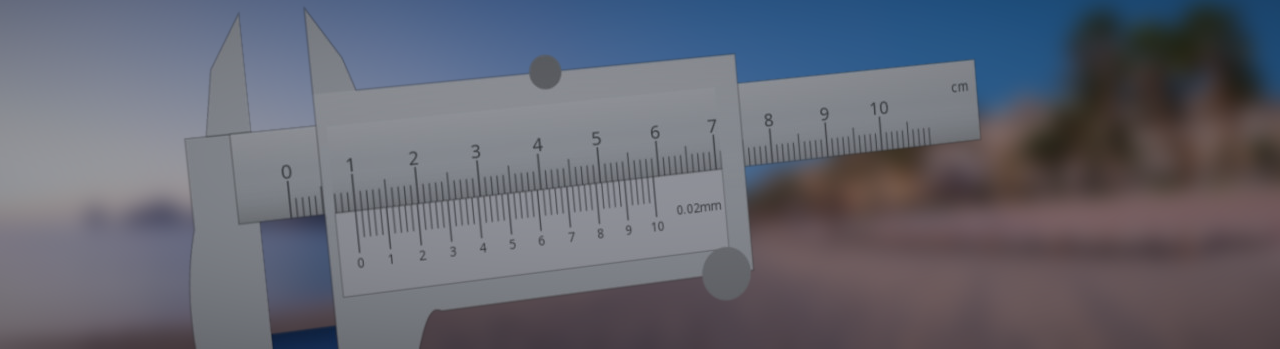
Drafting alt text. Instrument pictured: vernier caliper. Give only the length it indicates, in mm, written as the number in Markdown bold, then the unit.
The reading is **10.0** mm
